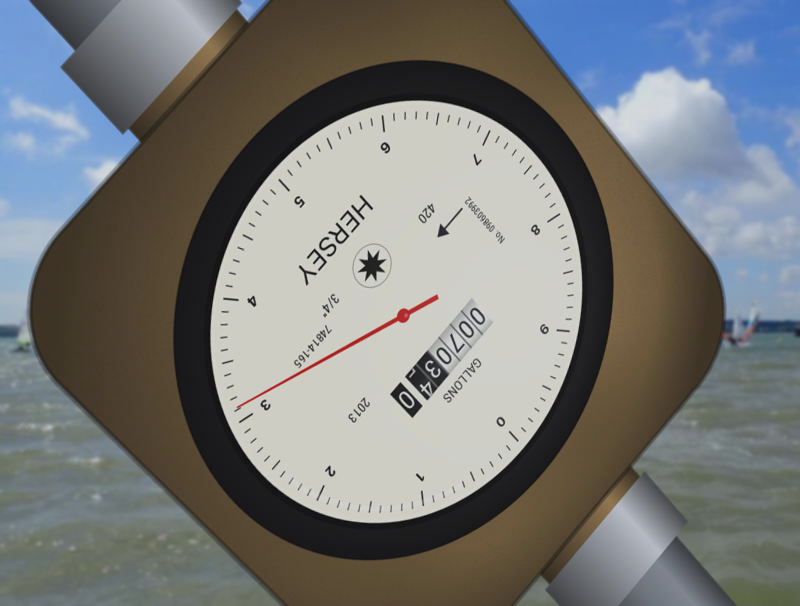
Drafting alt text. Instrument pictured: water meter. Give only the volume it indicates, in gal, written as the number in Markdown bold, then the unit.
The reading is **70343.1** gal
